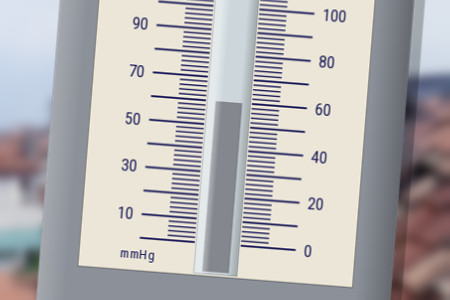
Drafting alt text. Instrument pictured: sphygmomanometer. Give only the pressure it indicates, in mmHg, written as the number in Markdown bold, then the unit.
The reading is **60** mmHg
